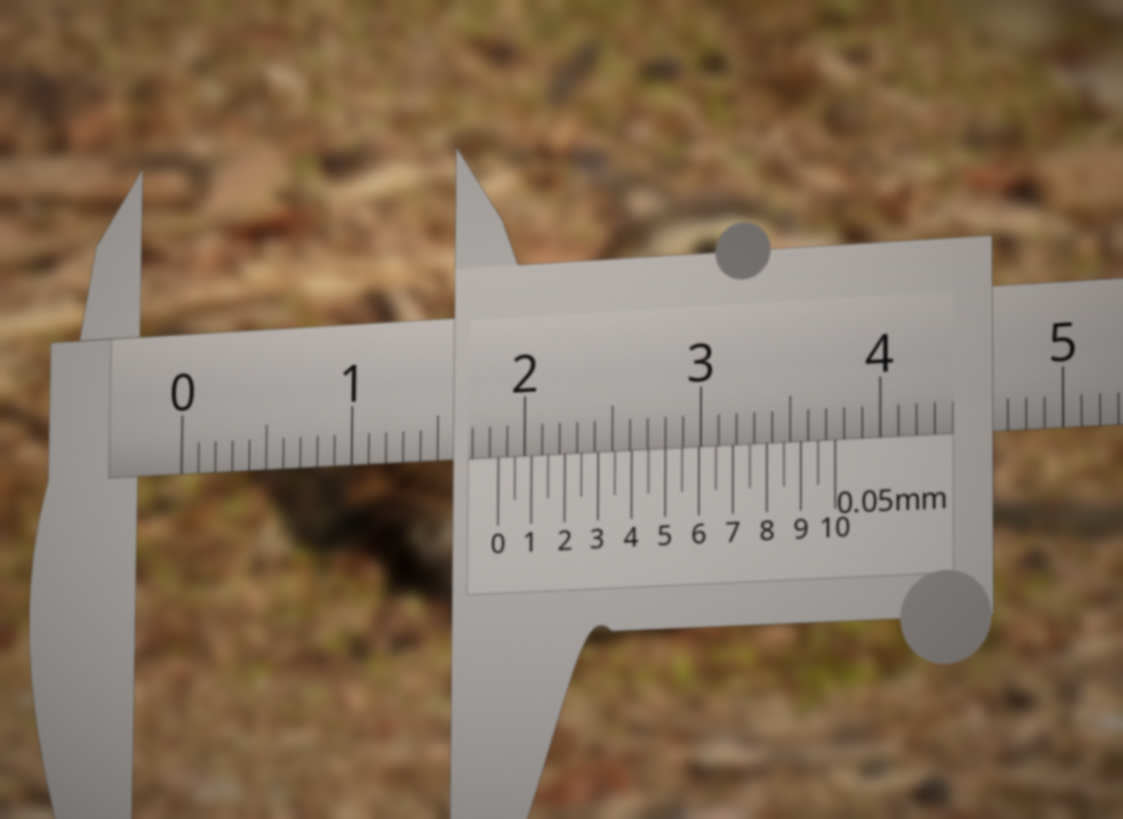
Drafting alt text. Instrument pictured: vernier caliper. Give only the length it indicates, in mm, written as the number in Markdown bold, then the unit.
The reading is **18.5** mm
